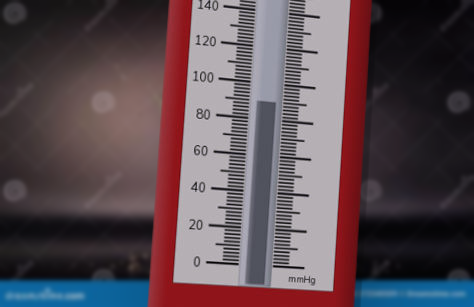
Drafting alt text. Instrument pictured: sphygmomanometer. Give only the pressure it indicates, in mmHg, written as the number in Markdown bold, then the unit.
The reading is **90** mmHg
